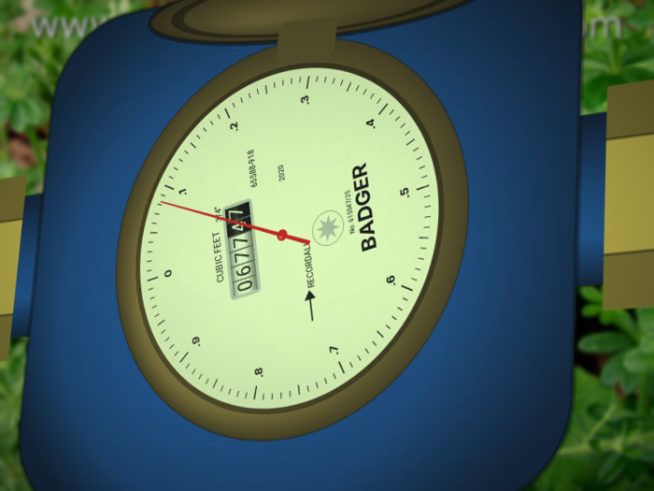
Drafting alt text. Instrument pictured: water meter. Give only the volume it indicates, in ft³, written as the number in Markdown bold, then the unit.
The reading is **67747.08** ft³
